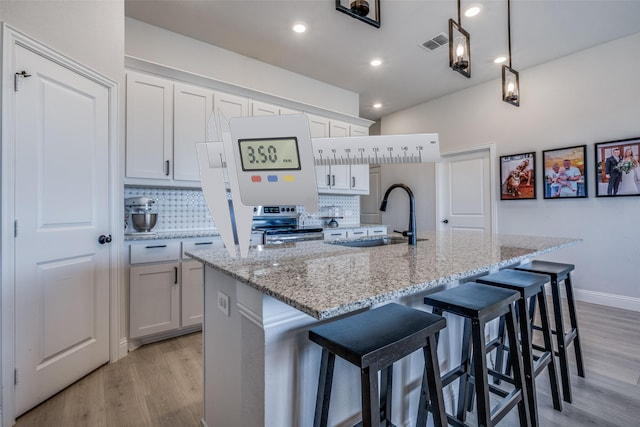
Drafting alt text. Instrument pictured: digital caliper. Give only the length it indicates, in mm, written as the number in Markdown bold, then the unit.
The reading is **3.50** mm
